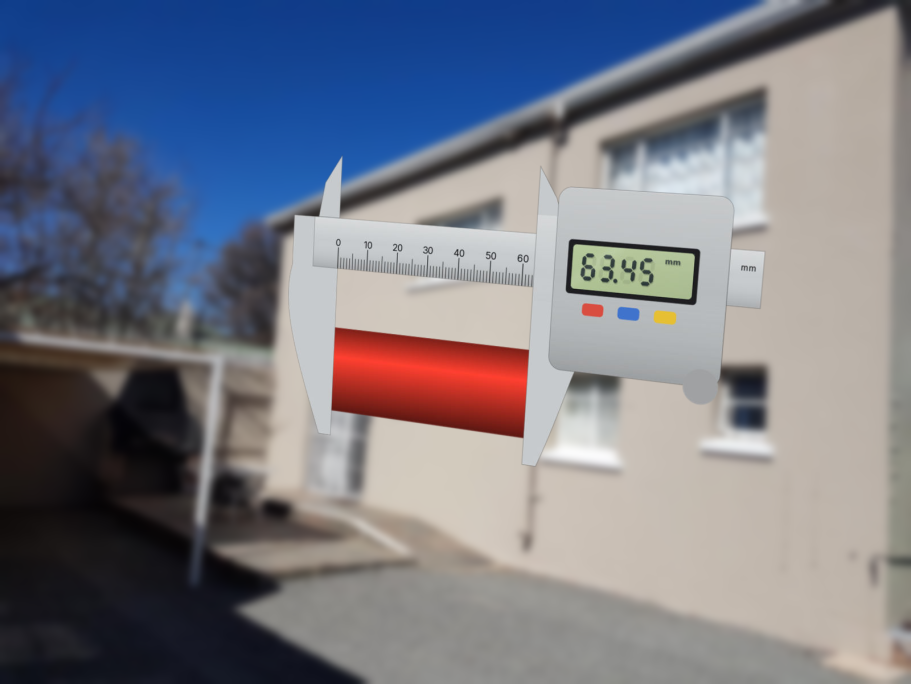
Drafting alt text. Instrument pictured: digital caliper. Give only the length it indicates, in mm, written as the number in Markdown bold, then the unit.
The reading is **63.45** mm
